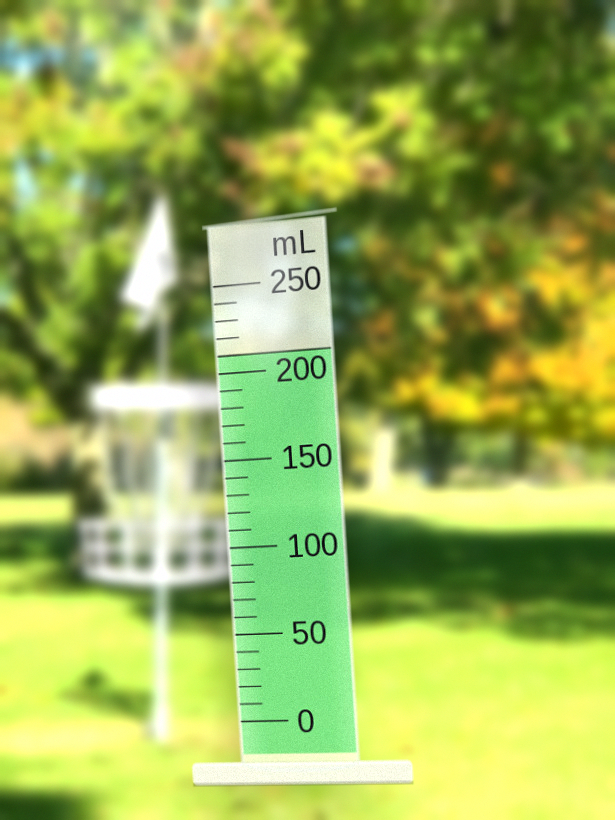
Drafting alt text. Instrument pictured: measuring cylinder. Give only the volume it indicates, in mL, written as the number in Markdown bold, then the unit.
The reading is **210** mL
